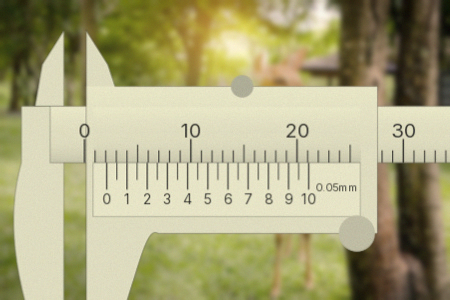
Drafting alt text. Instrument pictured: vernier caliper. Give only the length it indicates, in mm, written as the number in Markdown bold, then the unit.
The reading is **2.1** mm
